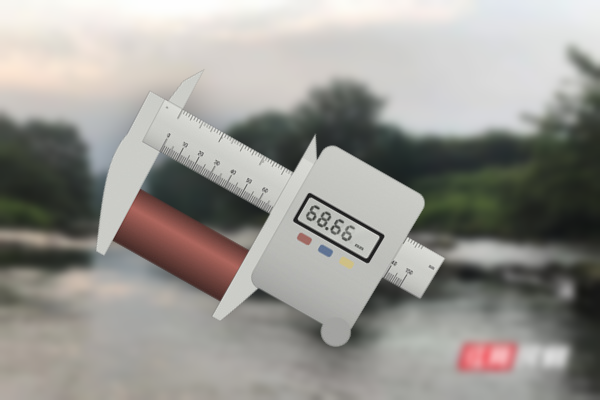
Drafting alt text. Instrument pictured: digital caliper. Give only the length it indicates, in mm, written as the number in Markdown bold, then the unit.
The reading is **68.66** mm
